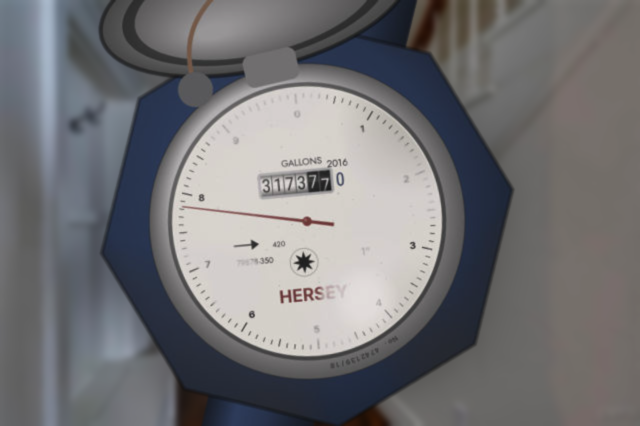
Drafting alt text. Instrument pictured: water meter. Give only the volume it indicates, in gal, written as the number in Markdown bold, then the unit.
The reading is **3173767.8** gal
